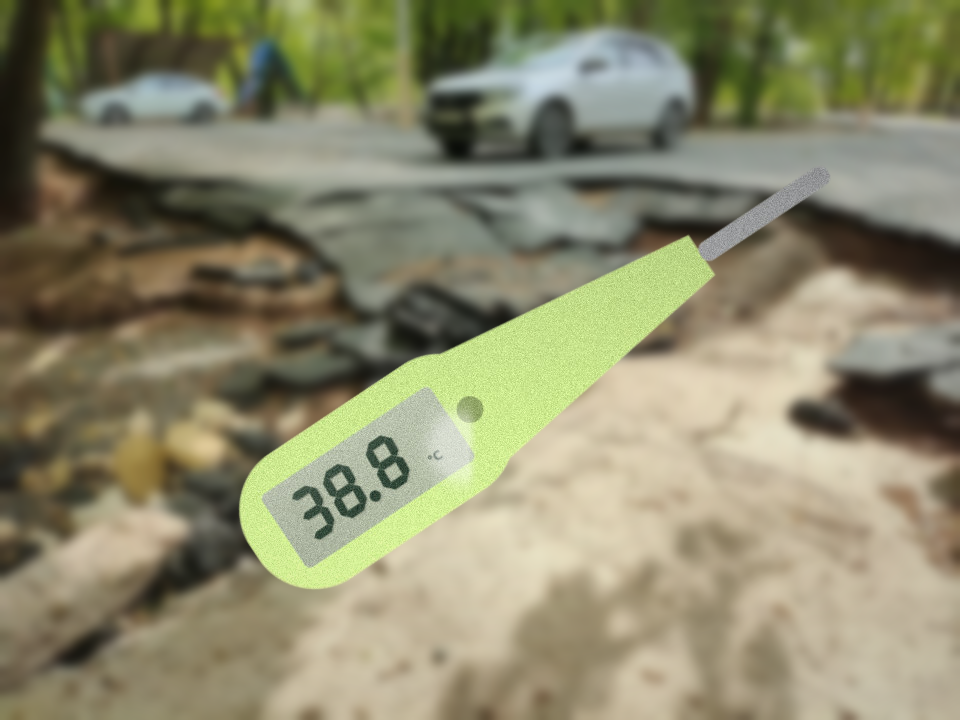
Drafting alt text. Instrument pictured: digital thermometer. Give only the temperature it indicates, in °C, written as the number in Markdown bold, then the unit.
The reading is **38.8** °C
